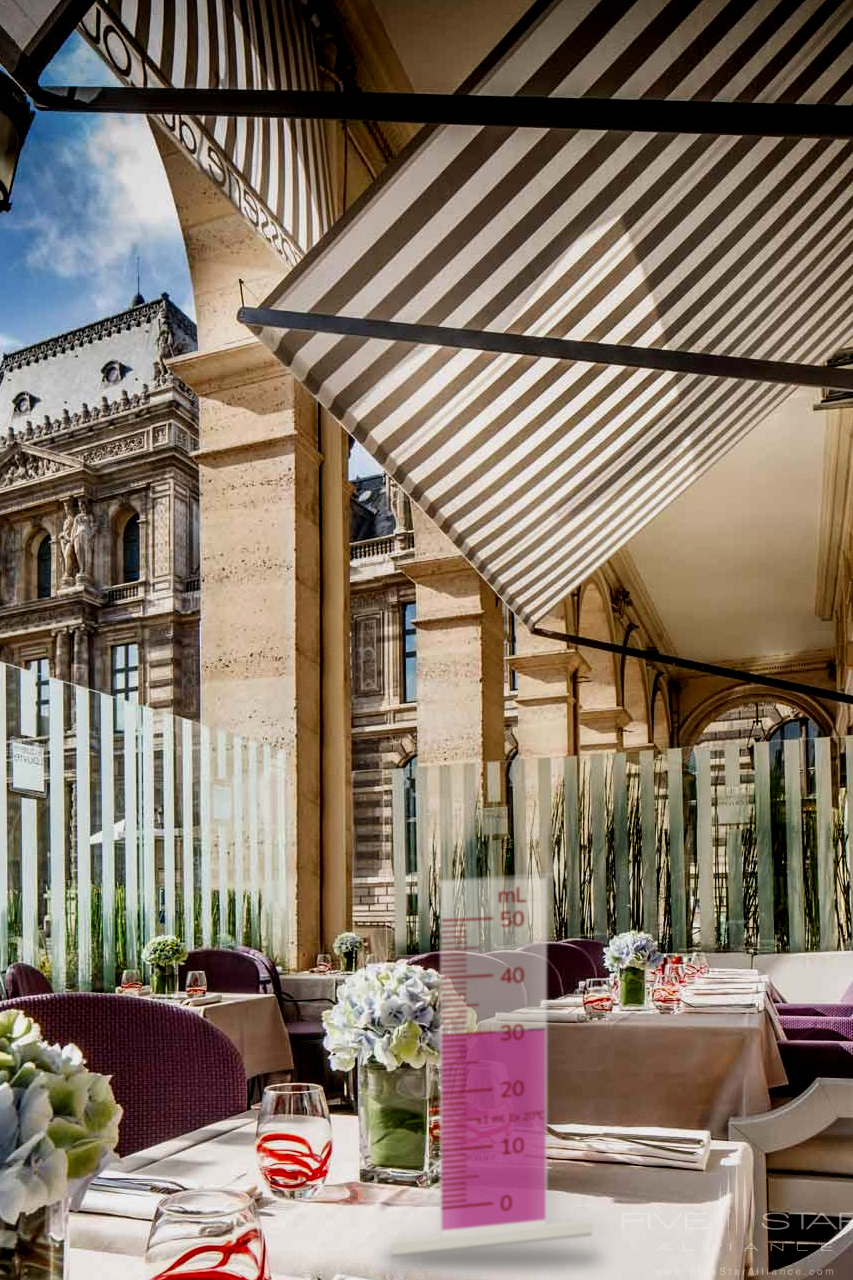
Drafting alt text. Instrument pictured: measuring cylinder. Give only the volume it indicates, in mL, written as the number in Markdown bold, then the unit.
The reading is **30** mL
